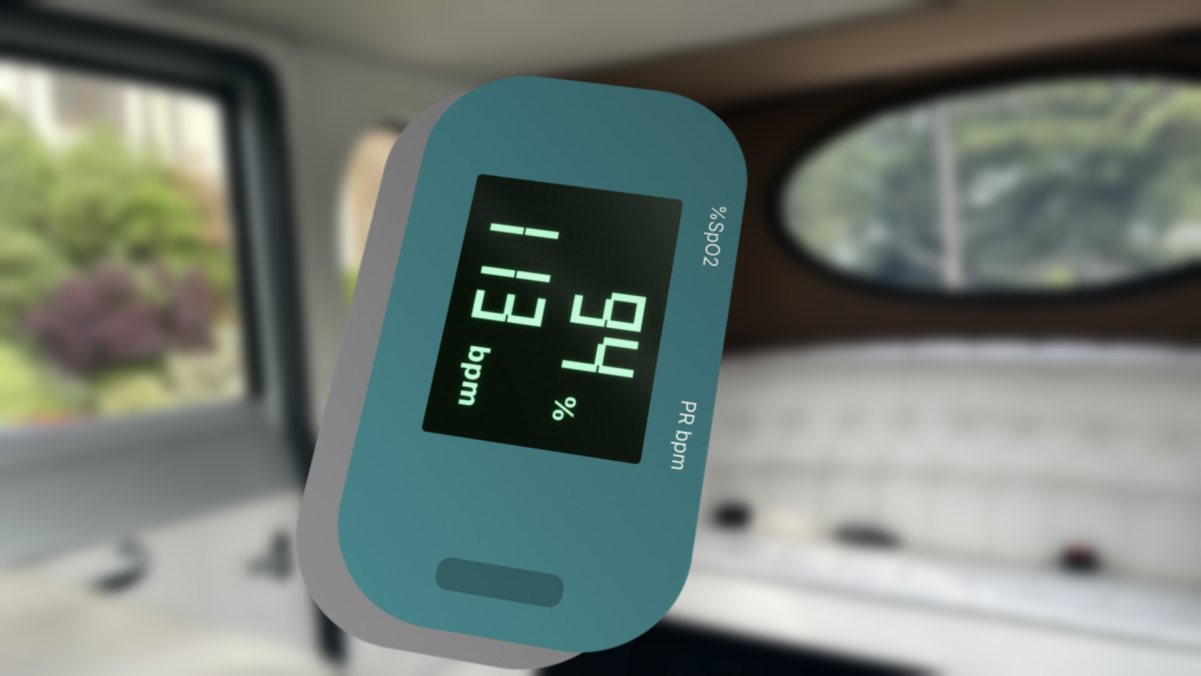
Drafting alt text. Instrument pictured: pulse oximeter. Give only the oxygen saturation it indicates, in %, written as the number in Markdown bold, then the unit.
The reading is **94** %
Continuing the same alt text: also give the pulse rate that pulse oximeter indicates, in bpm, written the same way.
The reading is **113** bpm
